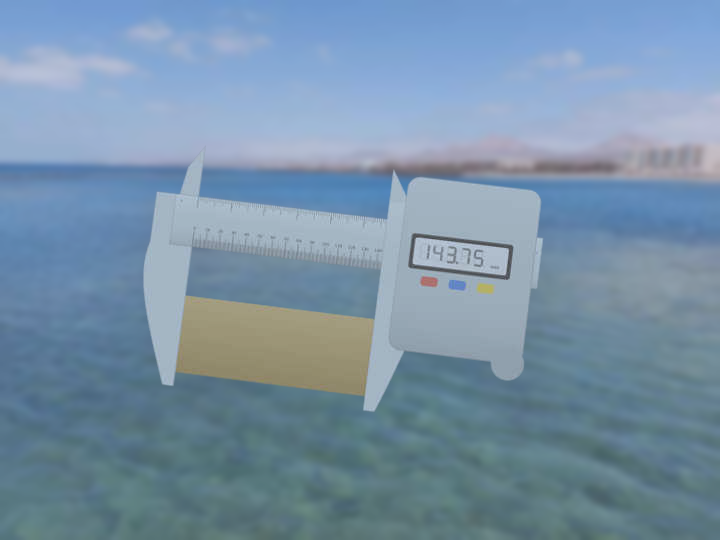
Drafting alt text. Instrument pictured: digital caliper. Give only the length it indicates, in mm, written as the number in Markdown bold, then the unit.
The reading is **143.75** mm
